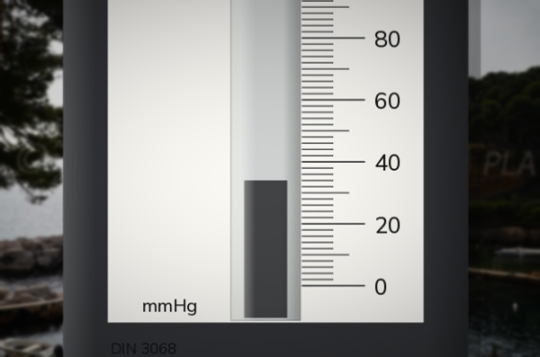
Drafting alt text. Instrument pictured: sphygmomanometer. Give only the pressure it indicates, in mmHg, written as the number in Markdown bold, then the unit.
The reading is **34** mmHg
